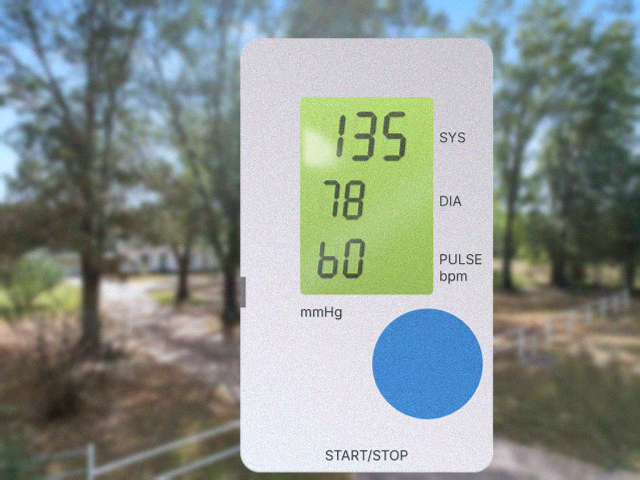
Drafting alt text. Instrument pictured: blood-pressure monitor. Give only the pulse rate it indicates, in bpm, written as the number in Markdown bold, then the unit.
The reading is **60** bpm
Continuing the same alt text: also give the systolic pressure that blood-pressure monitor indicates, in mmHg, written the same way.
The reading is **135** mmHg
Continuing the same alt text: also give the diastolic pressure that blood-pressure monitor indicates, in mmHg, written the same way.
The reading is **78** mmHg
